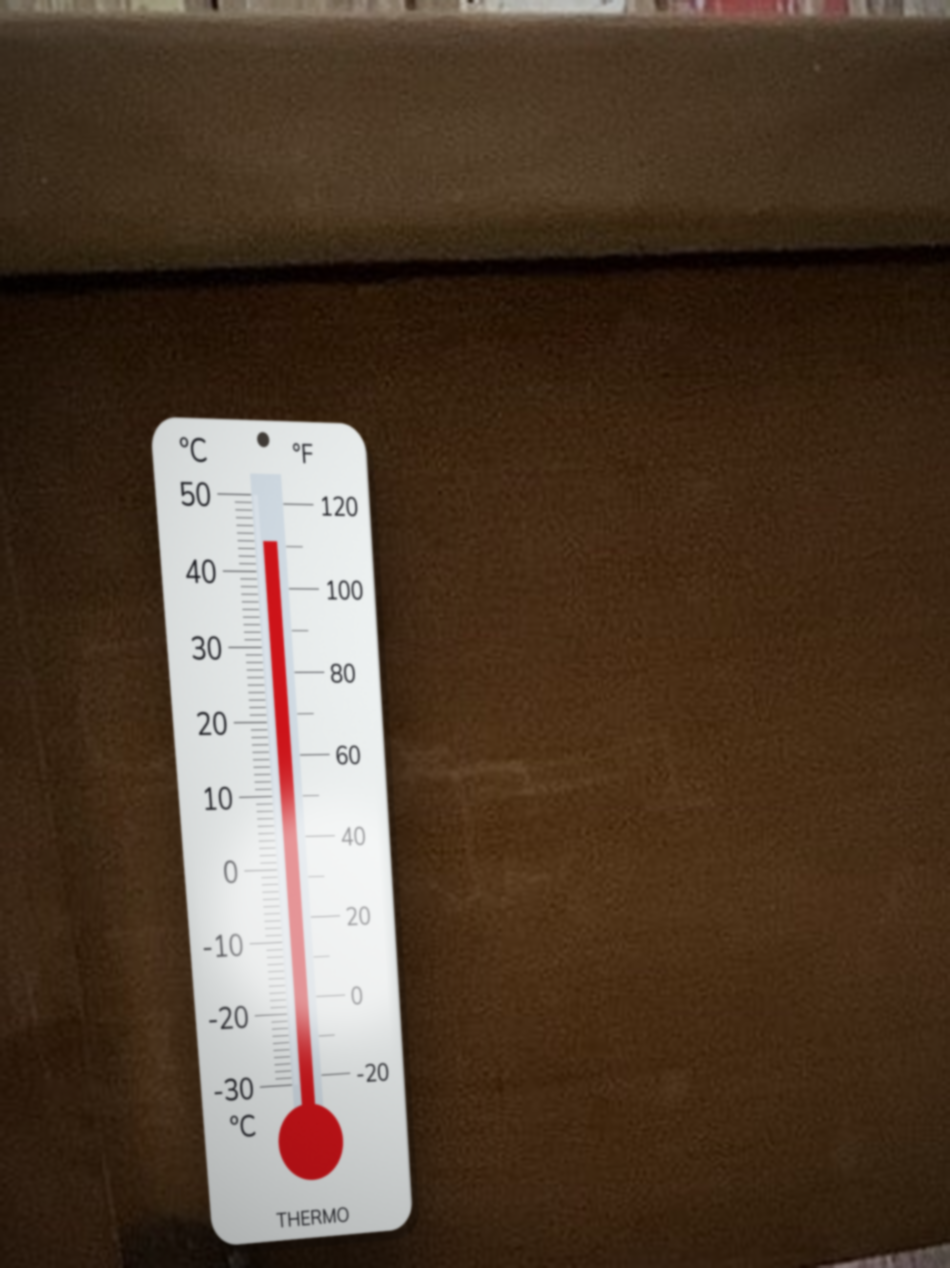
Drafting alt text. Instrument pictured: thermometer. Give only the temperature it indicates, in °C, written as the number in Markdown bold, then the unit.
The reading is **44** °C
